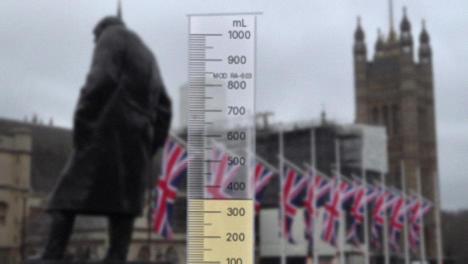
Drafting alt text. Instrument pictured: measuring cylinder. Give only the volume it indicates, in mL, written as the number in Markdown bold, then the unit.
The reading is **350** mL
